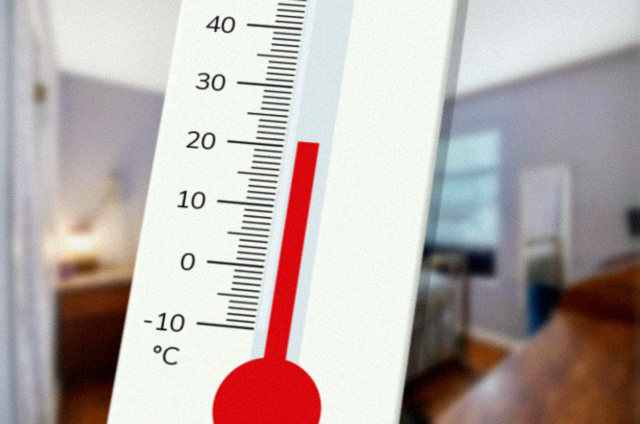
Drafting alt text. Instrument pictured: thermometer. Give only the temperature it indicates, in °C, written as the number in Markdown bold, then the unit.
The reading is **21** °C
